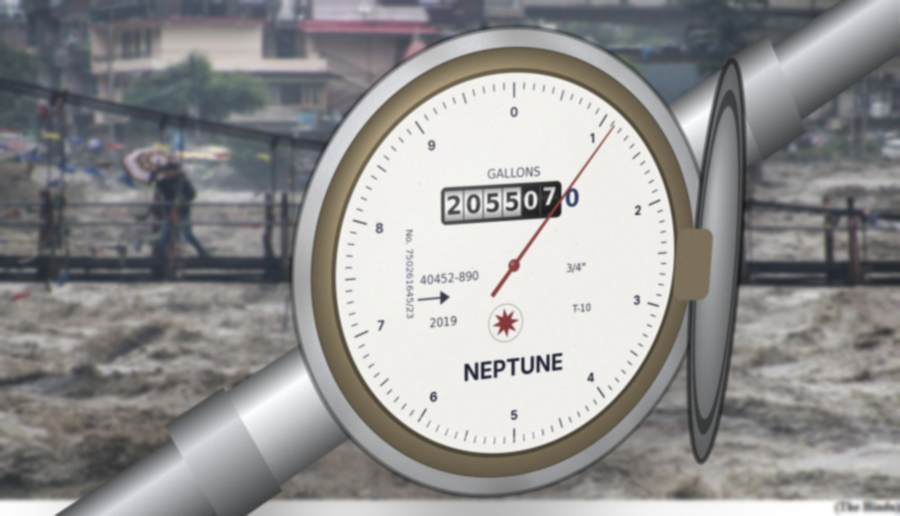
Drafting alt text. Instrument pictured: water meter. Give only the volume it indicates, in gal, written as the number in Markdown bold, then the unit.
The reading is **2055071.1** gal
